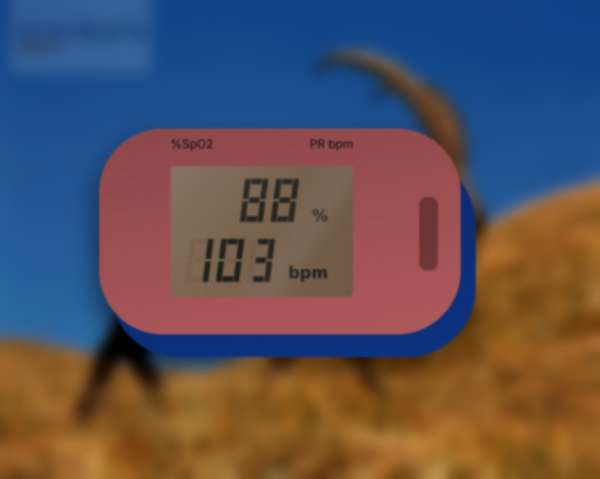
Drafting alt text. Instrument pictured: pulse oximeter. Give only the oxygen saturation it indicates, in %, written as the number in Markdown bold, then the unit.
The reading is **88** %
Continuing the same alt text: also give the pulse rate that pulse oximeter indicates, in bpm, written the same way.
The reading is **103** bpm
